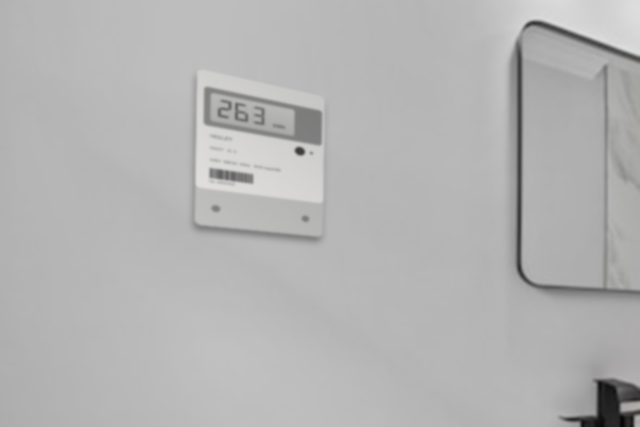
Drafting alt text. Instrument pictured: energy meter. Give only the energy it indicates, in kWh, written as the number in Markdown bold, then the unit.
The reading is **263** kWh
